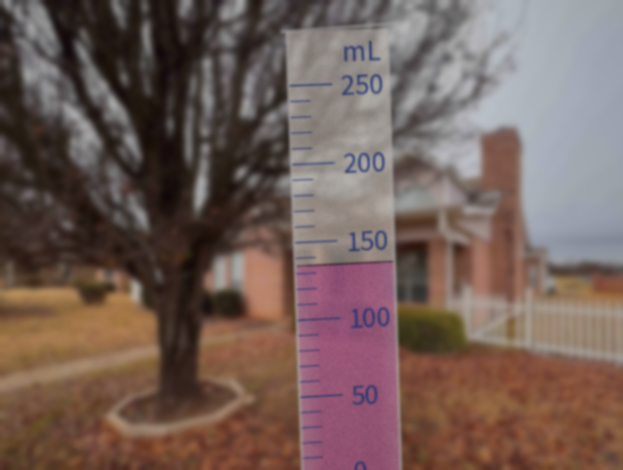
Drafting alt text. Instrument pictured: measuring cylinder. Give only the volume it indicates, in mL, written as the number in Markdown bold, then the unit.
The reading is **135** mL
